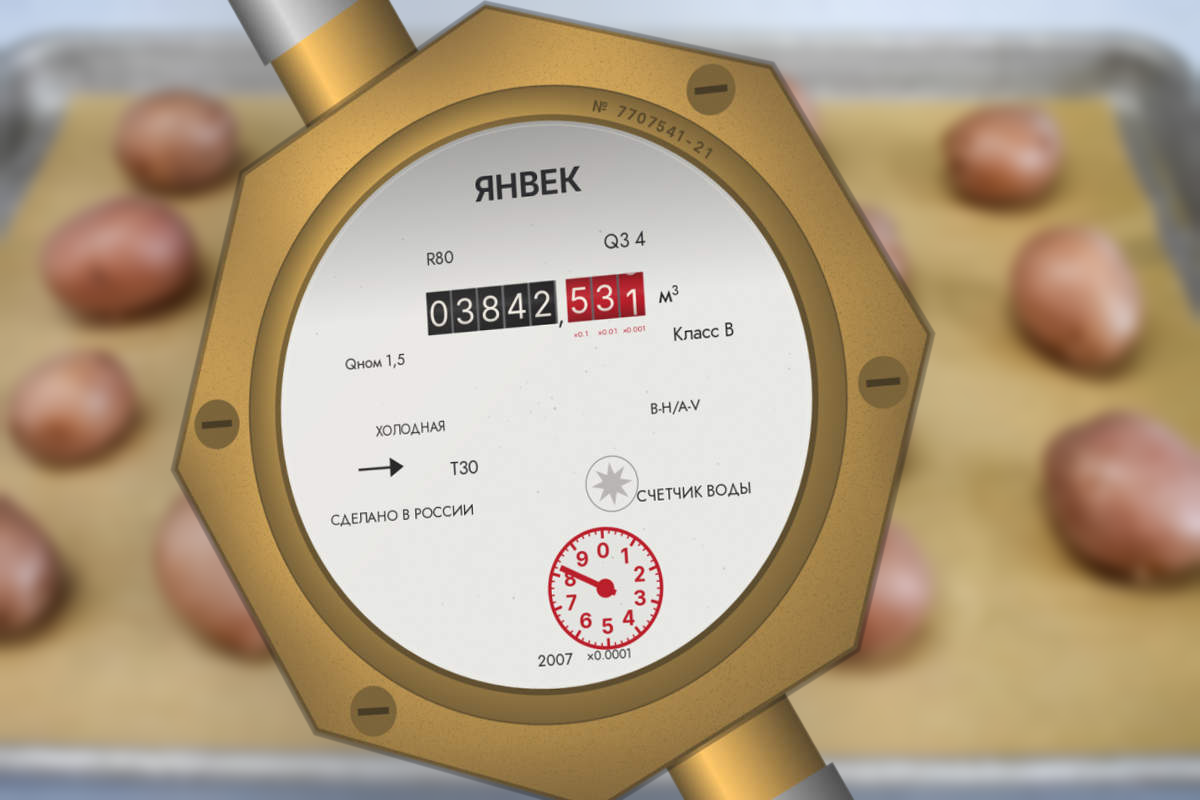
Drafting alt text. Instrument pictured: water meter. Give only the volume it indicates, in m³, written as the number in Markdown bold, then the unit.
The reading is **3842.5308** m³
